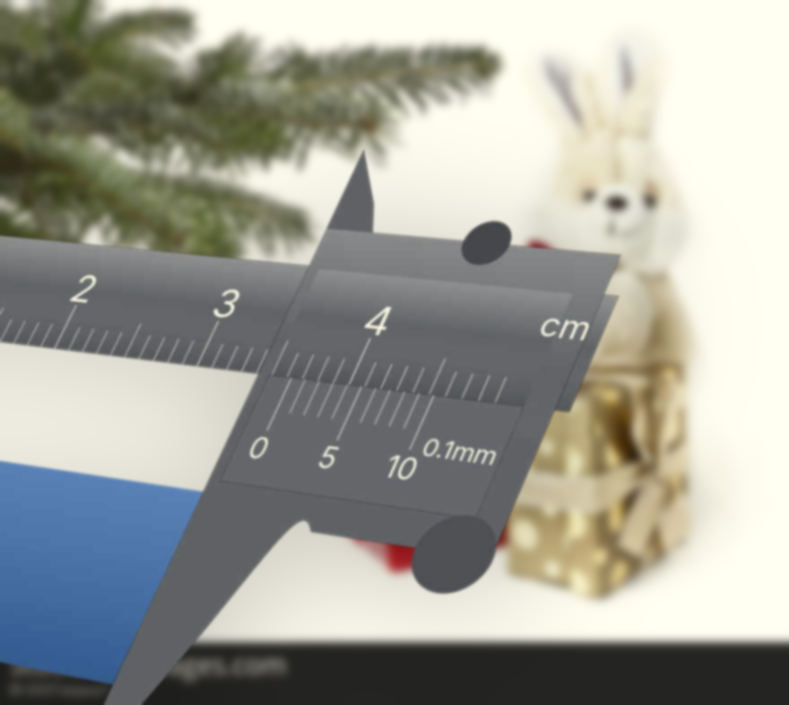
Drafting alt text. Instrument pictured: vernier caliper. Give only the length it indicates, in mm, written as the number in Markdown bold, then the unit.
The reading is **36.3** mm
